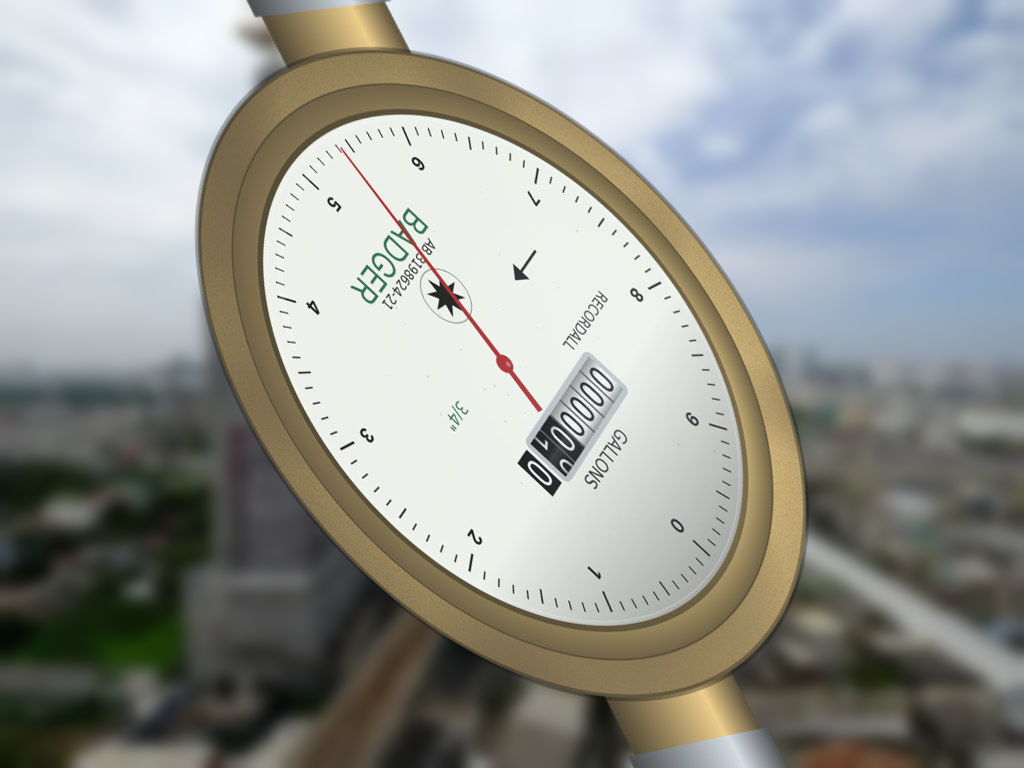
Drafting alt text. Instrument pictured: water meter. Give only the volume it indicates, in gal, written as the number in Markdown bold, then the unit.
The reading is **5.4** gal
